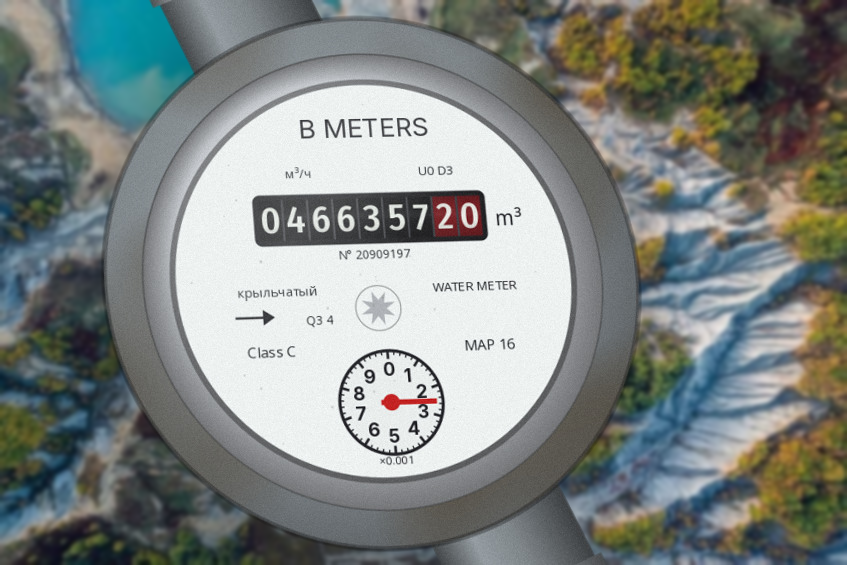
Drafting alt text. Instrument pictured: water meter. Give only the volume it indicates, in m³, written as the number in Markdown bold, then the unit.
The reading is **466357.202** m³
